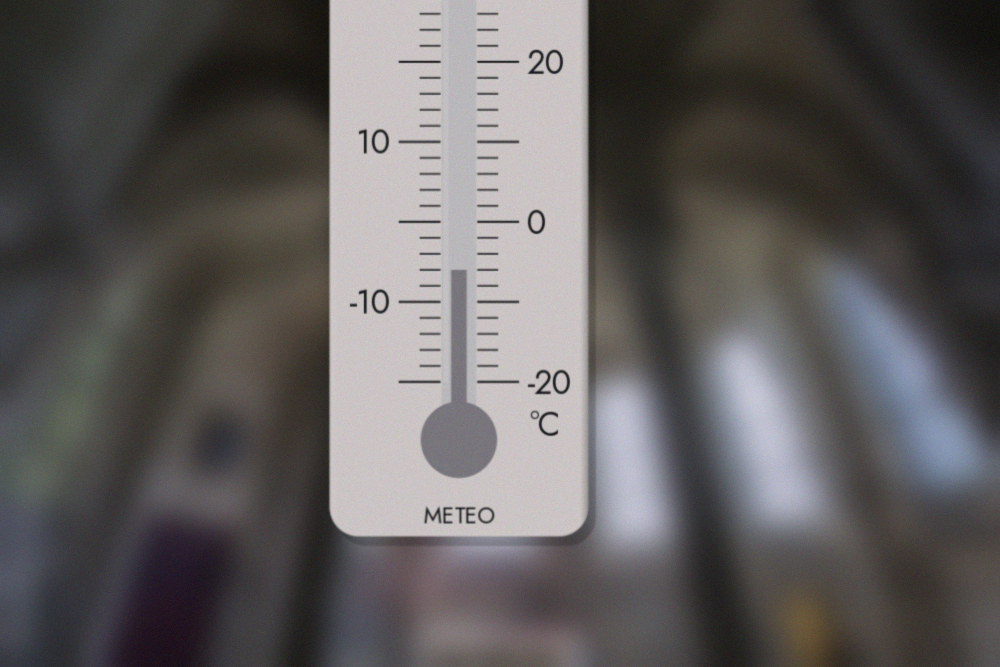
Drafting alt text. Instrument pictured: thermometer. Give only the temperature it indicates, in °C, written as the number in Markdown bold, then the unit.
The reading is **-6** °C
